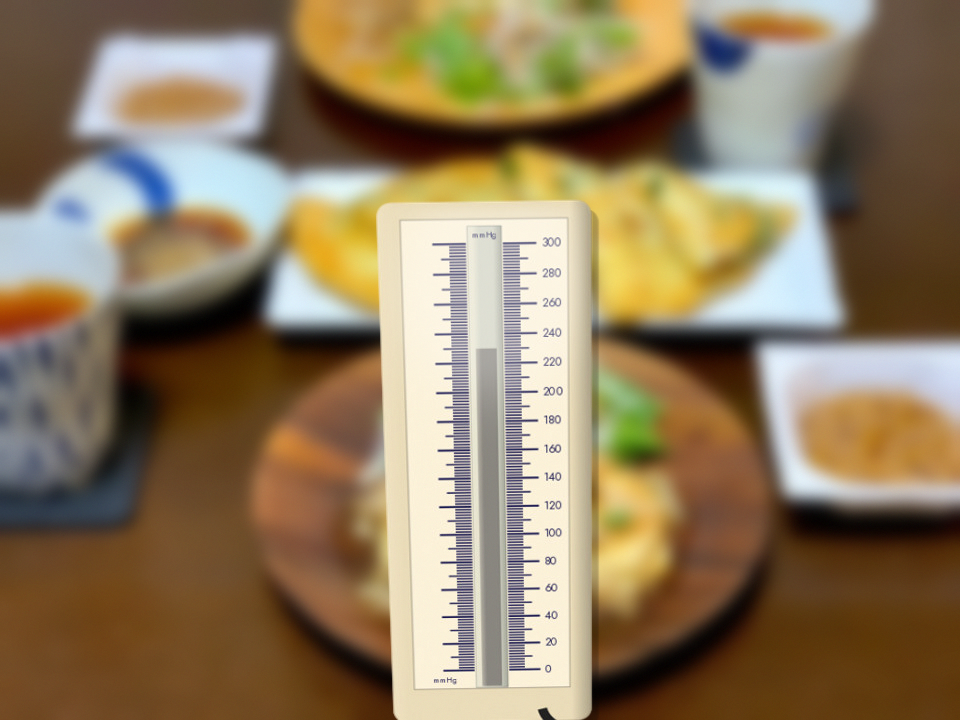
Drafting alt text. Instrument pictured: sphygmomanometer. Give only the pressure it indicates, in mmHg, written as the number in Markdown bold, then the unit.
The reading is **230** mmHg
